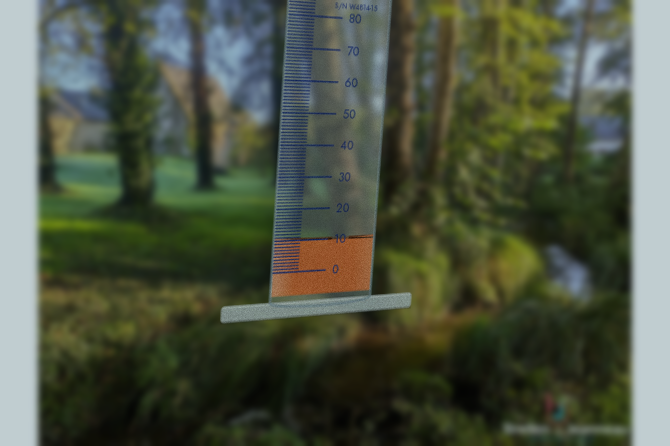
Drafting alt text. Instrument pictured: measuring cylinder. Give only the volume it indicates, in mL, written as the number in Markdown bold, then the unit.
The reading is **10** mL
